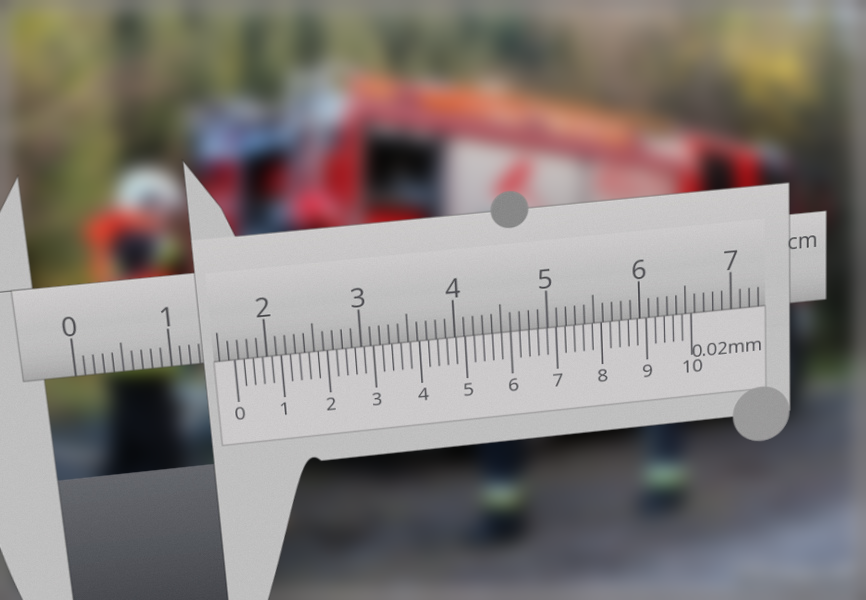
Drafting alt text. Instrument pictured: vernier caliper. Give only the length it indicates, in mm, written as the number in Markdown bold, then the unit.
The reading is **16.6** mm
